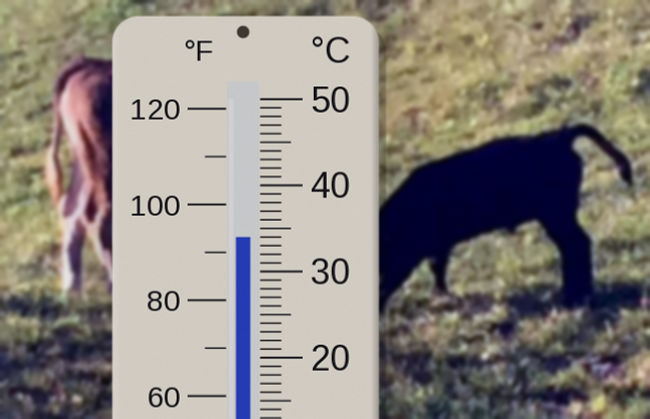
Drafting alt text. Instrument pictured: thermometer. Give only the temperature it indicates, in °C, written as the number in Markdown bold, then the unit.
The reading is **34** °C
